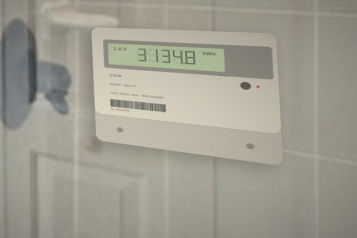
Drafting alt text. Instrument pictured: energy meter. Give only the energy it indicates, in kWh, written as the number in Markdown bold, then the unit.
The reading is **3134.8** kWh
